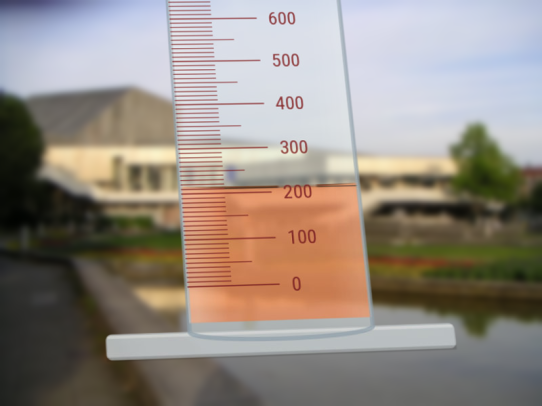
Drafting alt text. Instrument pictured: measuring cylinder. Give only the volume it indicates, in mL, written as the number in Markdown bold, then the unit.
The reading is **210** mL
